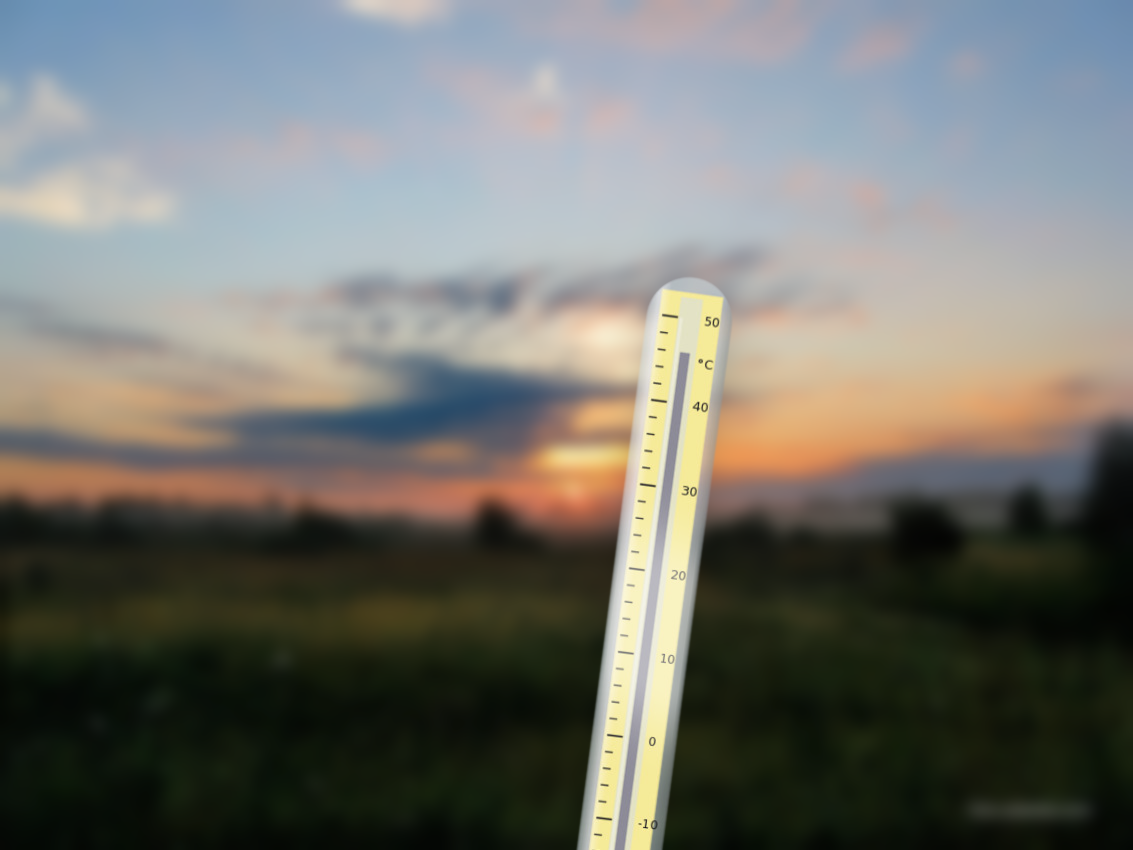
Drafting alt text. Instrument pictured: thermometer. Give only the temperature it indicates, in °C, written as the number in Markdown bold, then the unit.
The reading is **46** °C
